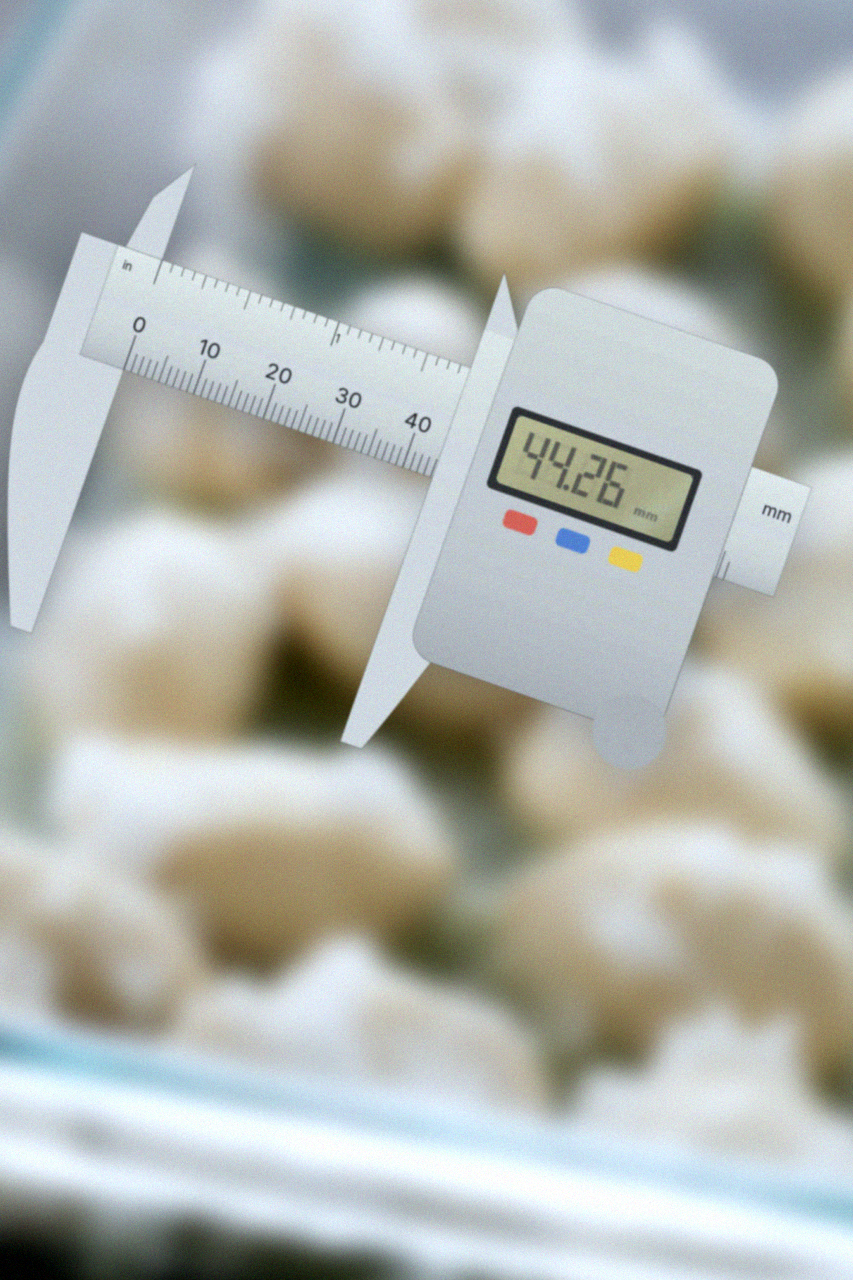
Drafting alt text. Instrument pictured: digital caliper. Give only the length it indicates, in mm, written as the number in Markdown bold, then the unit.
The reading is **44.26** mm
